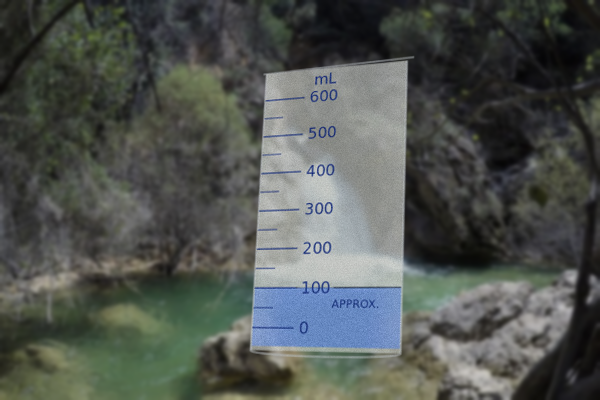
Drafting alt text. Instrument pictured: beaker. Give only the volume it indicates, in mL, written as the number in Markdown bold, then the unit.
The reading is **100** mL
